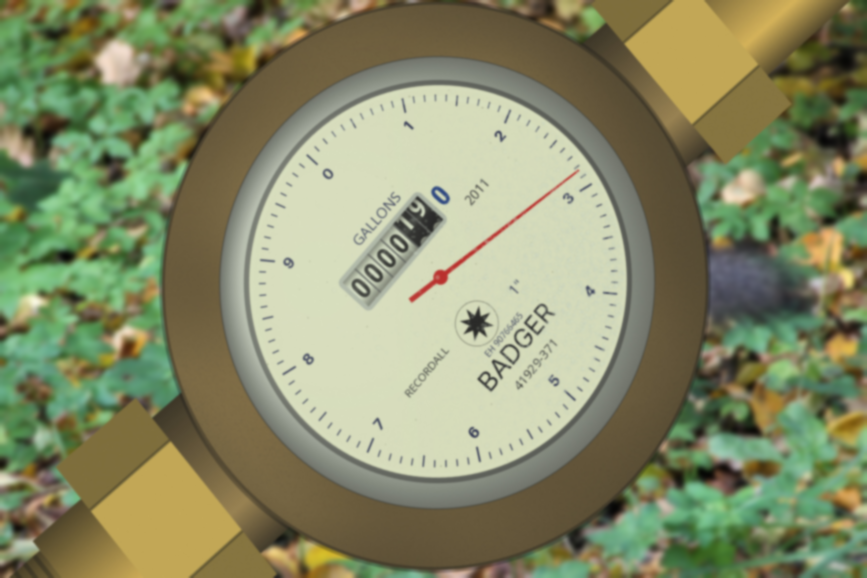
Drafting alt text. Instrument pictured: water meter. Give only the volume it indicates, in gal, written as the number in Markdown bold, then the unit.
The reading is **192.8** gal
